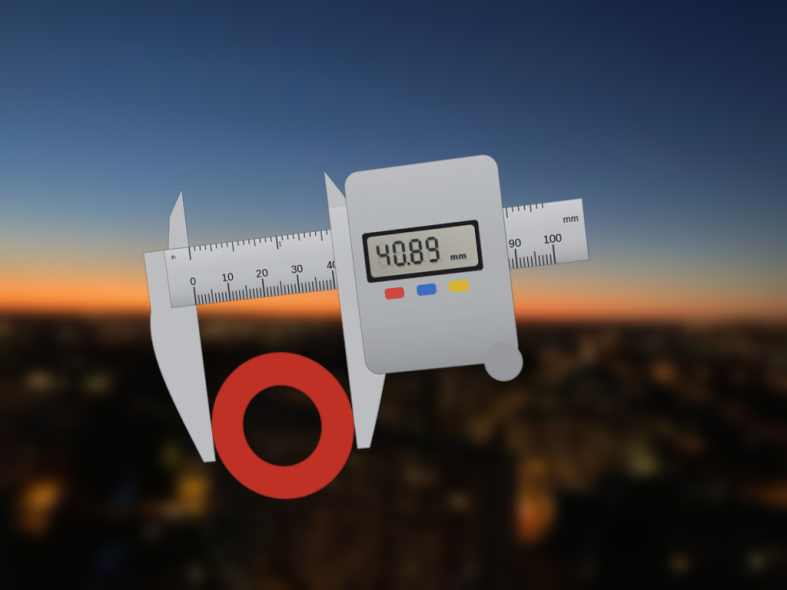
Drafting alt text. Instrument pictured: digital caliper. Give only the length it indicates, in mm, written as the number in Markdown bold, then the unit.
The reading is **40.89** mm
